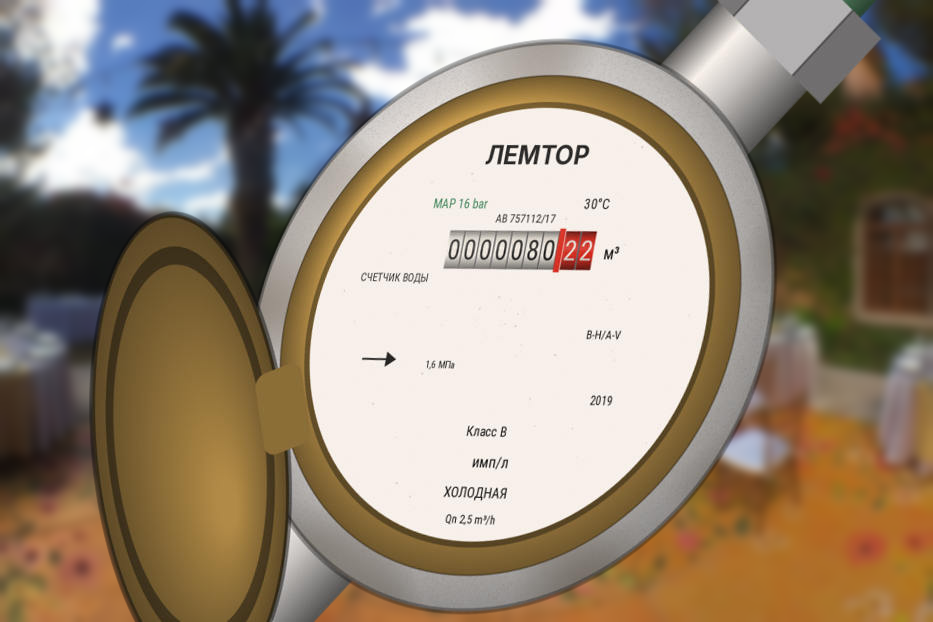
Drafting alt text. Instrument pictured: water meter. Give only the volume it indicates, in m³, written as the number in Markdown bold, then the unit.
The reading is **80.22** m³
